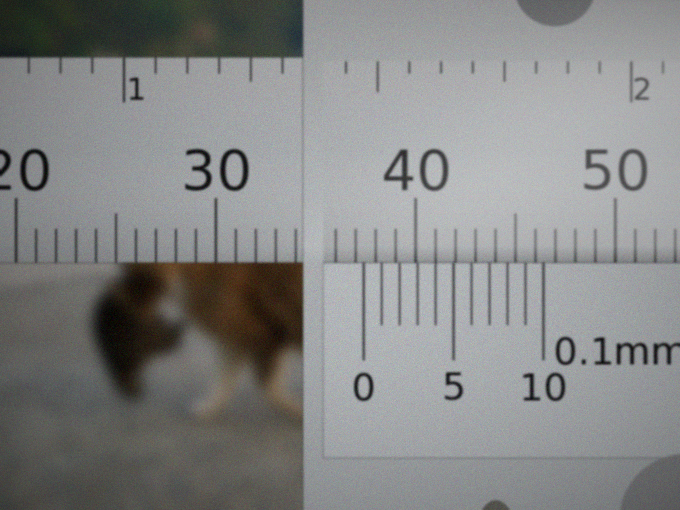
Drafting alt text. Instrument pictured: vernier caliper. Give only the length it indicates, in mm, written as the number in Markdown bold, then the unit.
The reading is **37.4** mm
